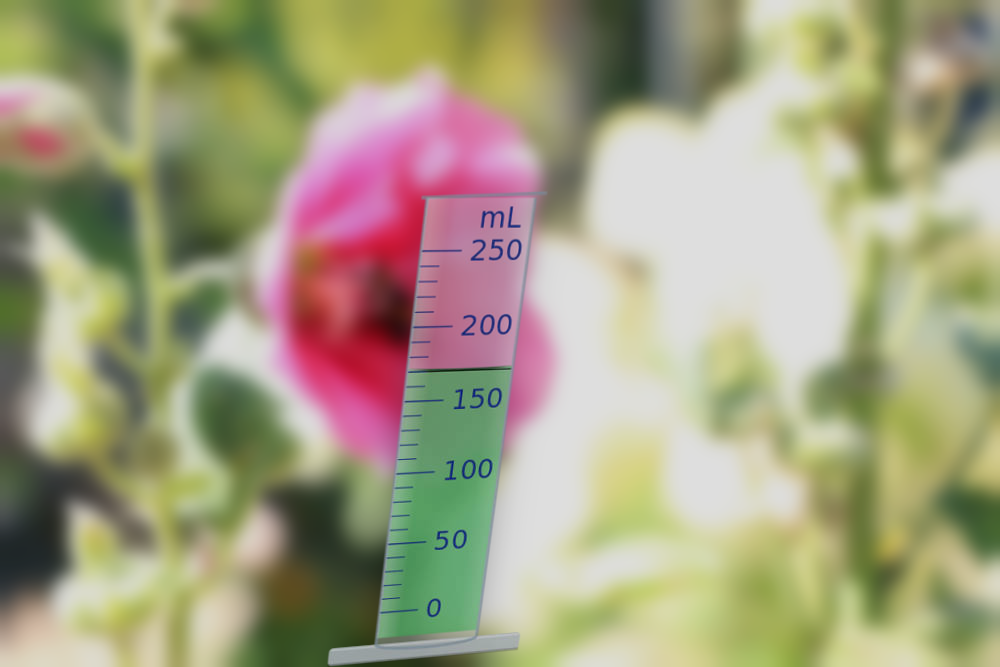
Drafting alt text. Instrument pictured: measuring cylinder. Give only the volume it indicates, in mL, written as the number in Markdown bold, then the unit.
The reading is **170** mL
